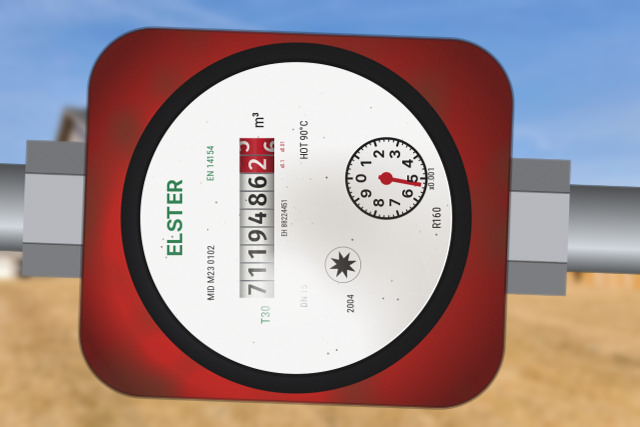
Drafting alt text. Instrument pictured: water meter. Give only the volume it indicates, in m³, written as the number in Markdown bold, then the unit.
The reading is **7119486.255** m³
